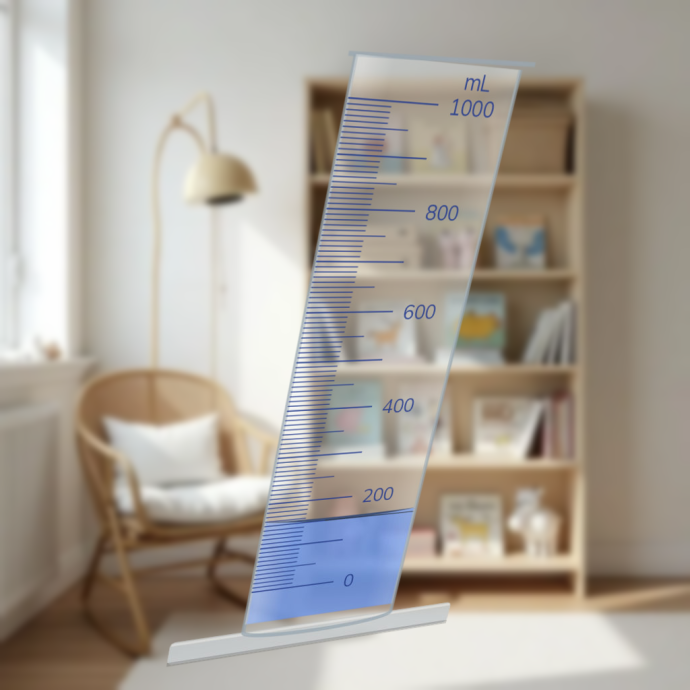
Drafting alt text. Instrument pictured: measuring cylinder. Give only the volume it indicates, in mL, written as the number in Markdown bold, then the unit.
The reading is **150** mL
